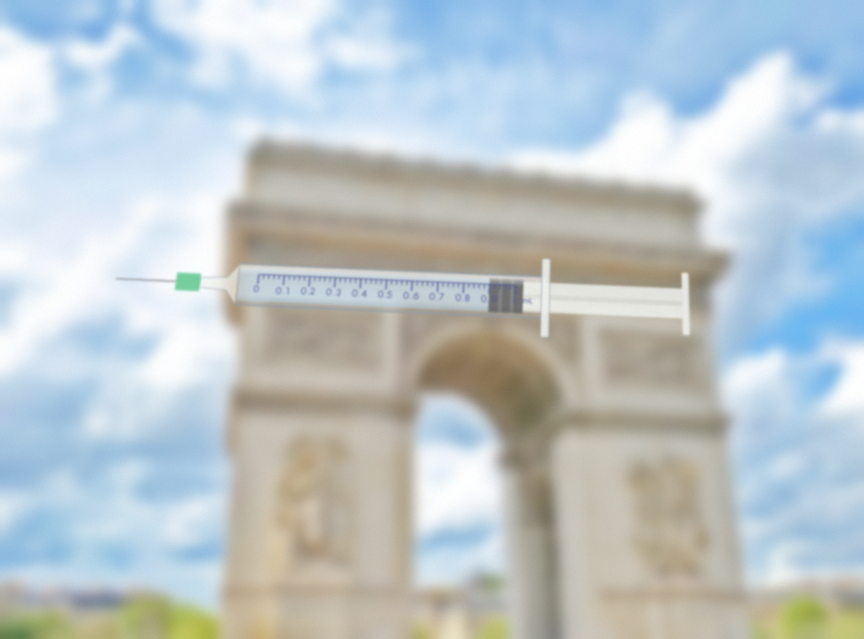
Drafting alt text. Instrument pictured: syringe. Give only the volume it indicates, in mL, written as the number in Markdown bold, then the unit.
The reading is **0.9** mL
